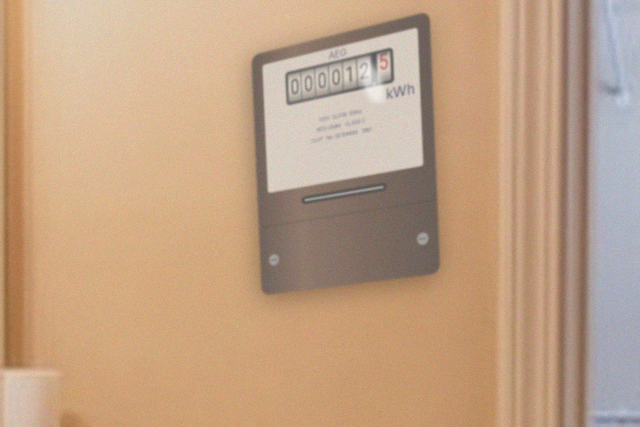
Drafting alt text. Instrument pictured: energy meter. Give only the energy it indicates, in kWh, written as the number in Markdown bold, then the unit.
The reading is **12.5** kWh
